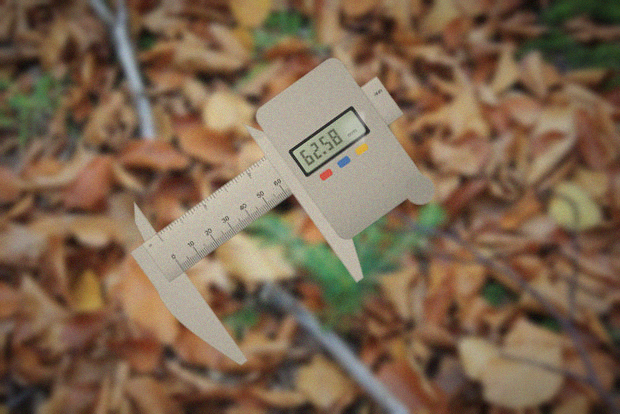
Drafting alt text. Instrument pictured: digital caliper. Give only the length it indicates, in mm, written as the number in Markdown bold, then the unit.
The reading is **62.58** mm
